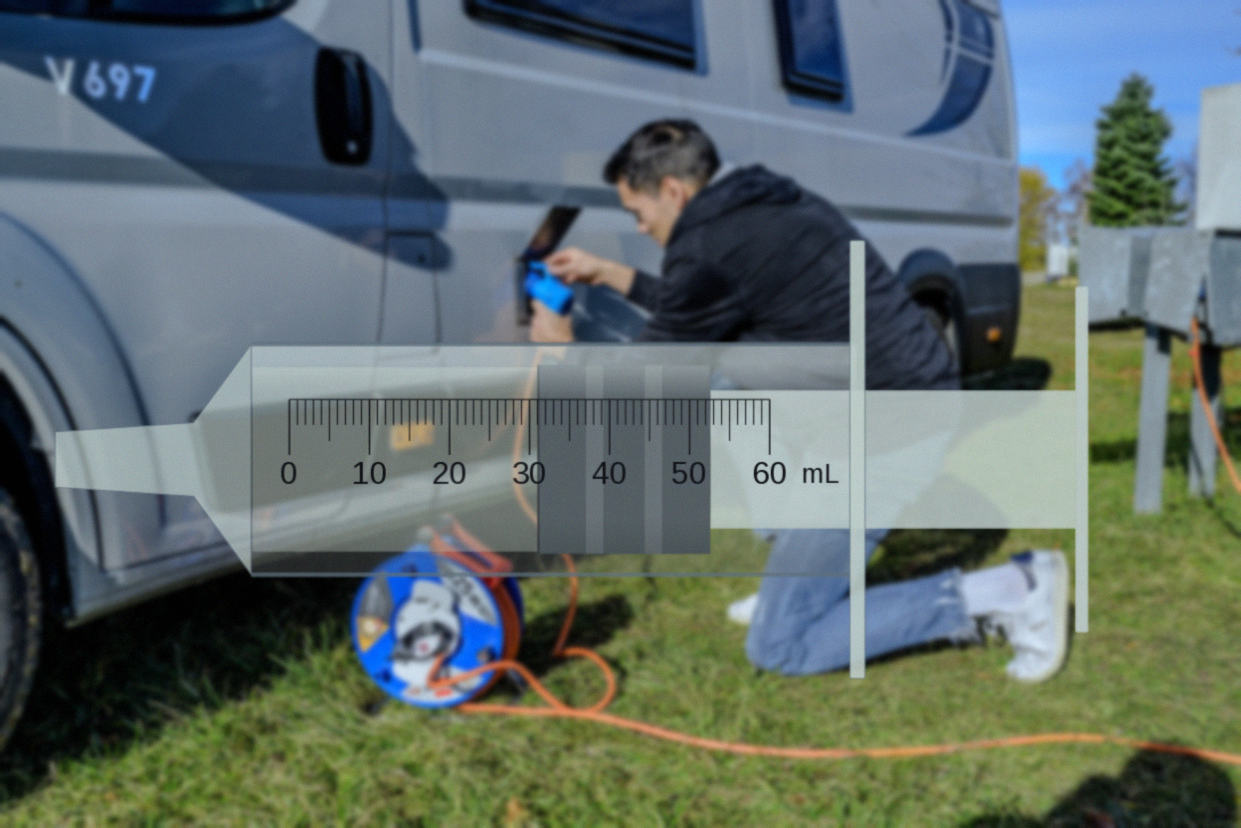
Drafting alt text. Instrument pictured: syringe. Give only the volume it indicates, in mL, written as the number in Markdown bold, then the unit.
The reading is **31** mL
